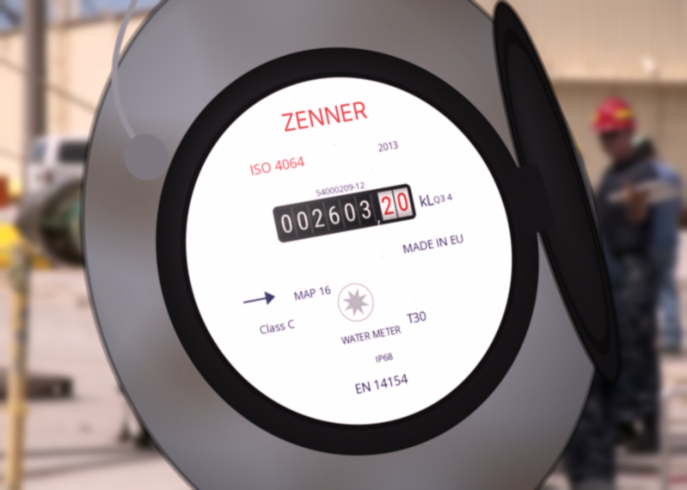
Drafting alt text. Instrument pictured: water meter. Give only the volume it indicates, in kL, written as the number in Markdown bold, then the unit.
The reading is **2603.20** kL
